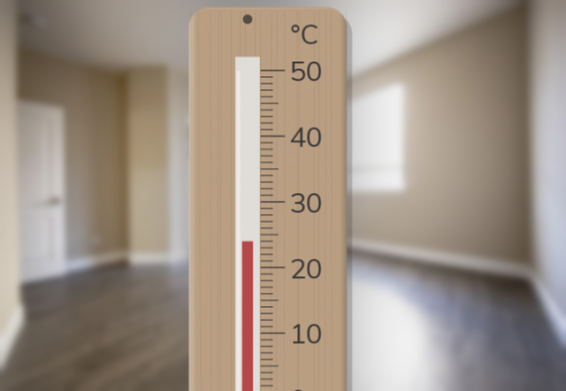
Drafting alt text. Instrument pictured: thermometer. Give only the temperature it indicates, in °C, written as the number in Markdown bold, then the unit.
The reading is **24** °C
